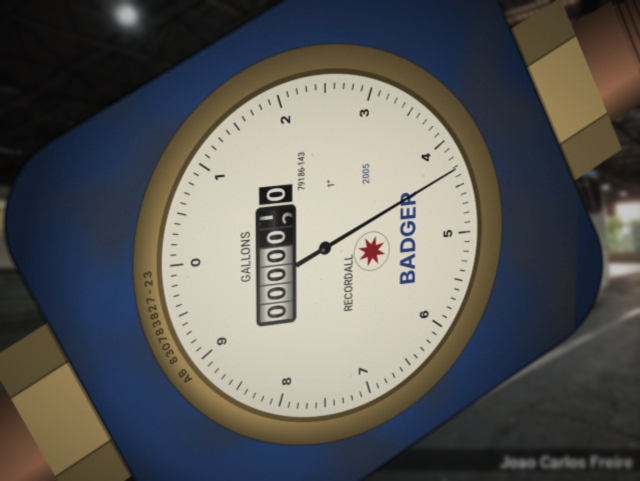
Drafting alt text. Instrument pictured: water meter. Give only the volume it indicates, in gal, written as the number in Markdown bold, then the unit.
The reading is **14.3** gal
